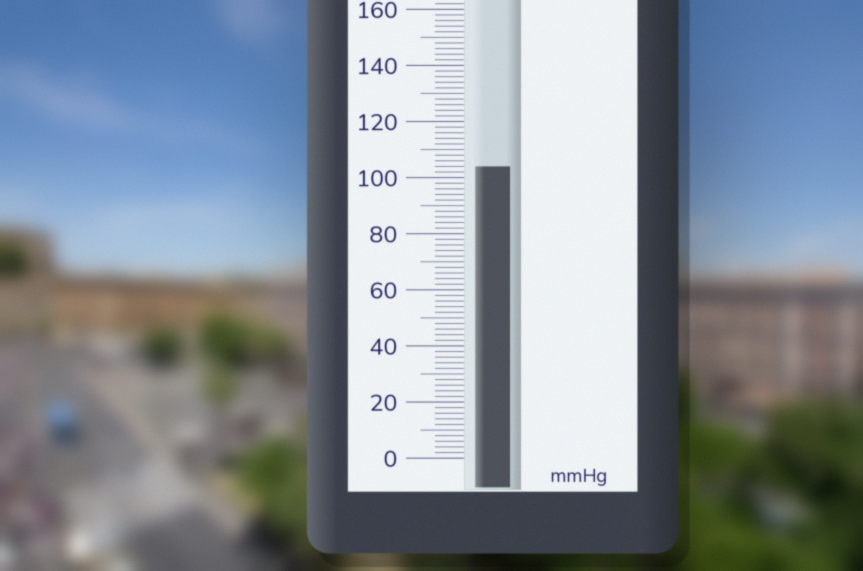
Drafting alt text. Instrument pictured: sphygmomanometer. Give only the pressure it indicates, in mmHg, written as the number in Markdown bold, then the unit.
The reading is **104** mmHg
